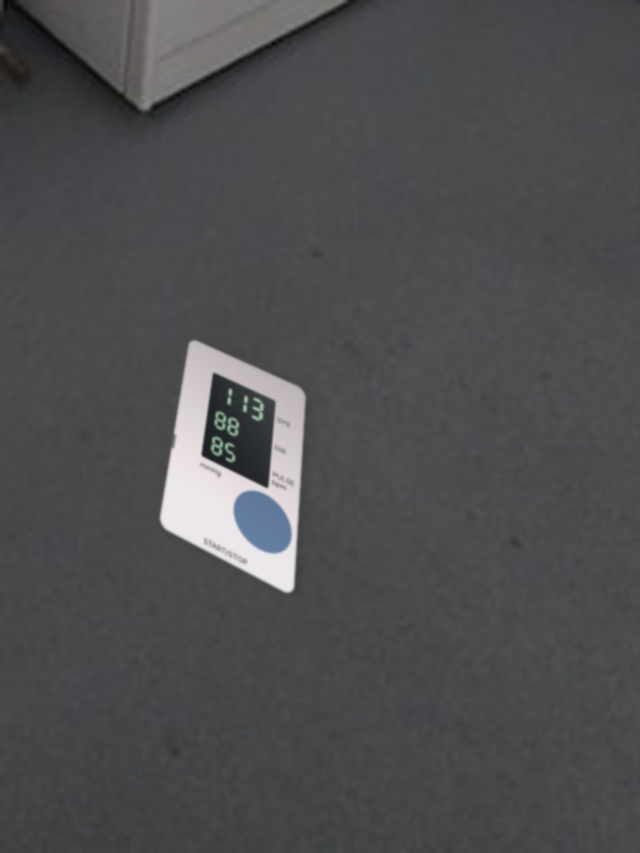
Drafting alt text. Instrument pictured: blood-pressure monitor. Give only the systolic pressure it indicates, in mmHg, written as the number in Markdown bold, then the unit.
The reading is **113** mmHg
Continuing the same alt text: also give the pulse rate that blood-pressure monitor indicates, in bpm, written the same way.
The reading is **85** bpm
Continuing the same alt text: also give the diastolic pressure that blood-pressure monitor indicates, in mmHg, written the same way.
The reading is **88** mmHg
